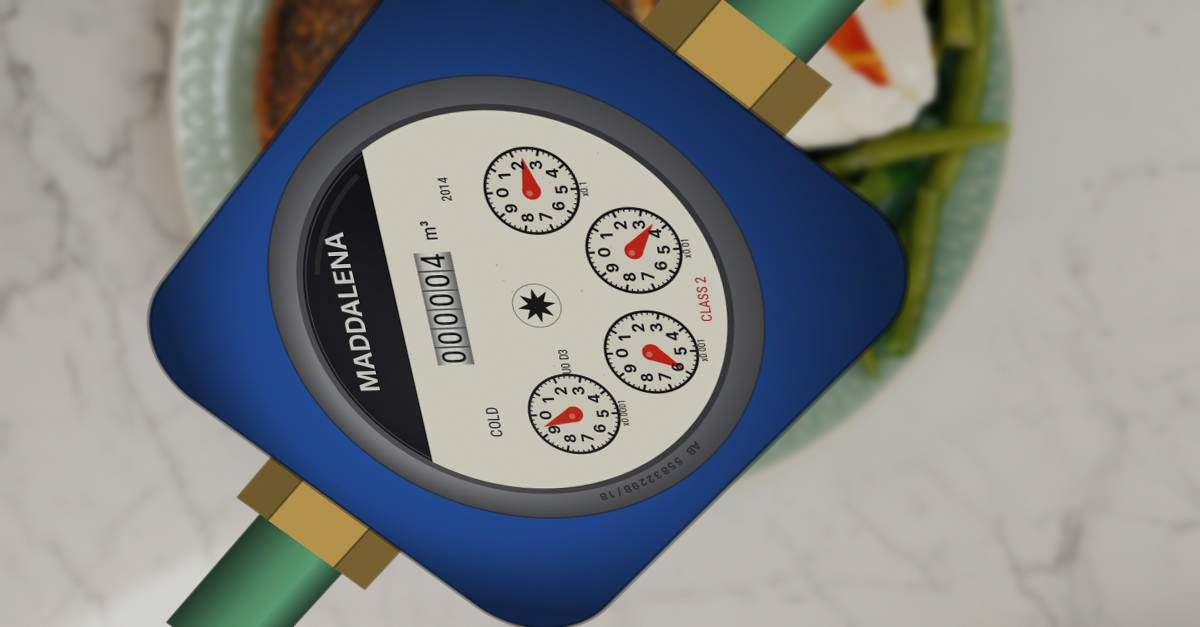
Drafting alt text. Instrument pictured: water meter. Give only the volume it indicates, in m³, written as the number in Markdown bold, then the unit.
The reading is **4.2359** m³
